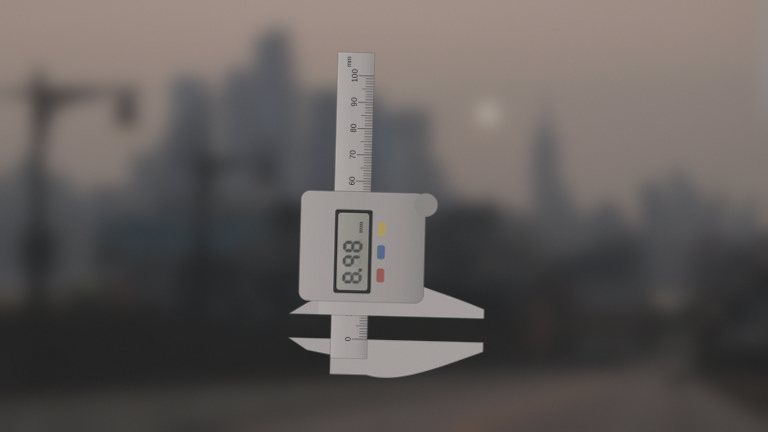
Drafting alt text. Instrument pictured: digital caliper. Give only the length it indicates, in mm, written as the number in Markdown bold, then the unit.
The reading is **8.98** mm
